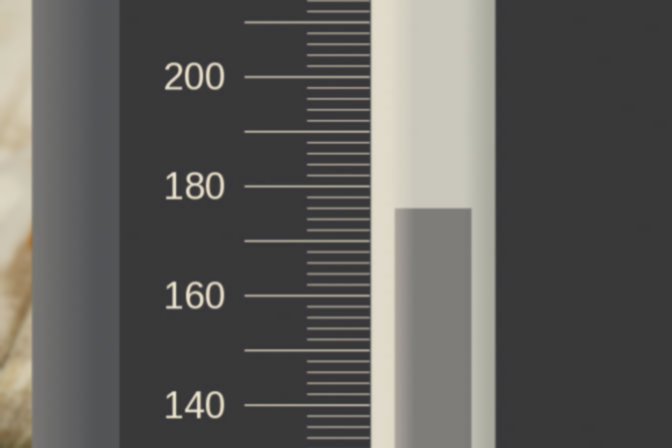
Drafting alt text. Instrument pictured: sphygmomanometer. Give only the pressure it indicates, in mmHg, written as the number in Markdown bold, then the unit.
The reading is **176** mmHg
